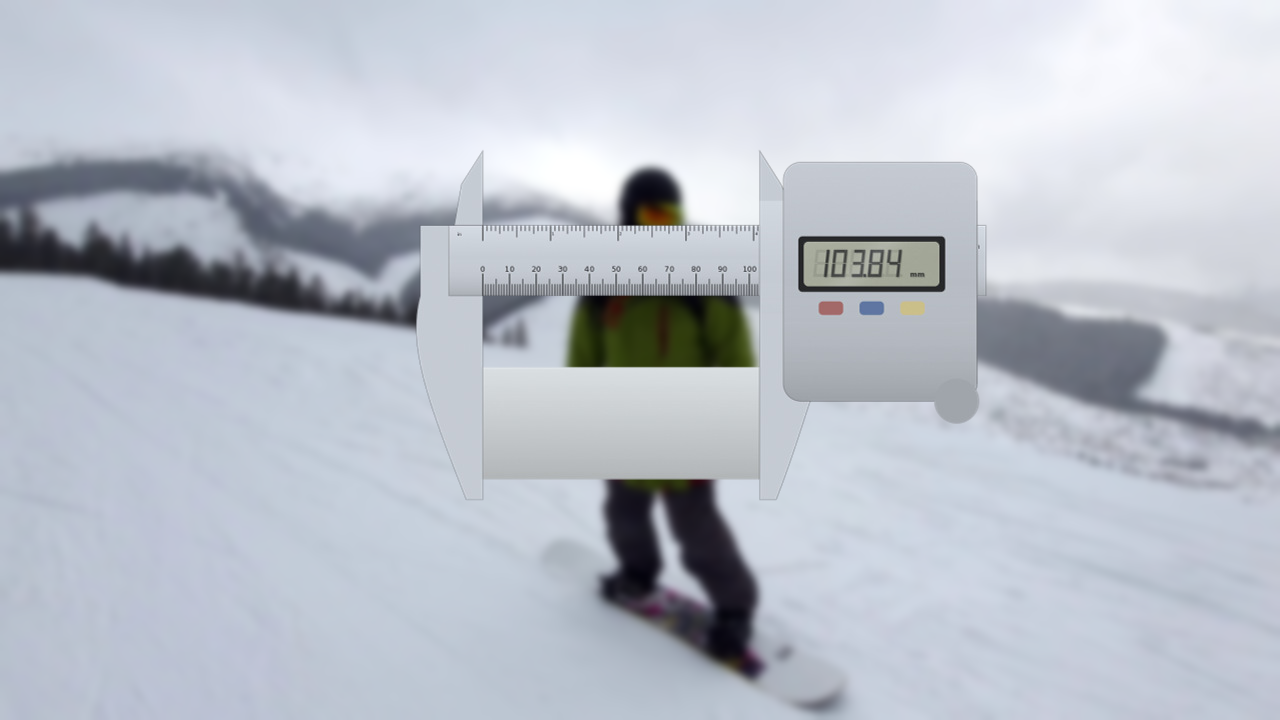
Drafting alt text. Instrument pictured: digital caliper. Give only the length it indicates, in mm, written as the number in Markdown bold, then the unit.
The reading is **103.84** mm
